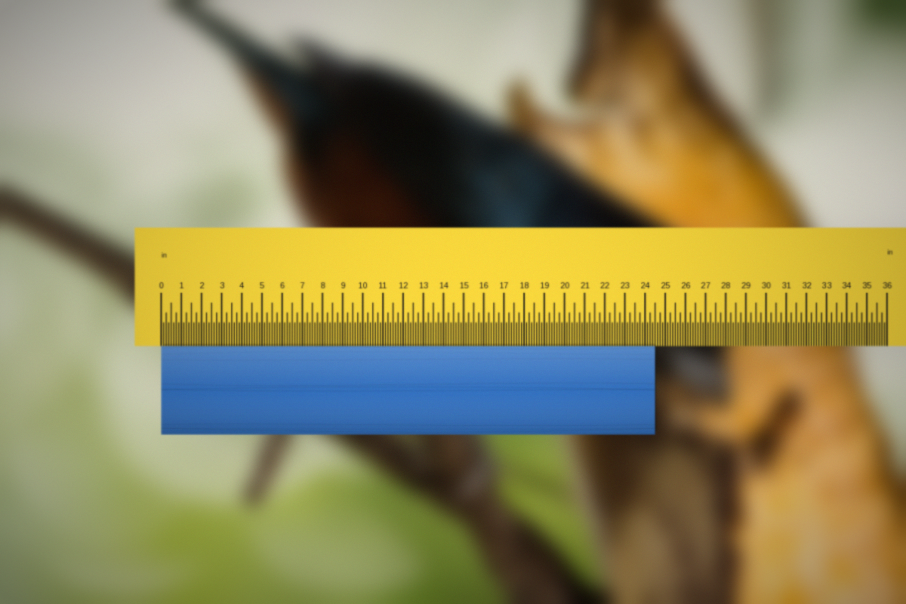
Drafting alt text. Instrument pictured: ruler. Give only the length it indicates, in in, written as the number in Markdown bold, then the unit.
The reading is **24.5** in
